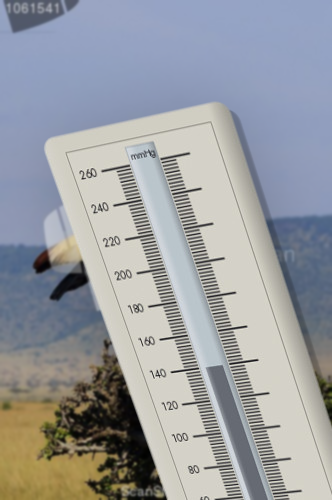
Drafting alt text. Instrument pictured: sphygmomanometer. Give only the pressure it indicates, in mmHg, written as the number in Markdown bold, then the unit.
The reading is **140** mmHg
